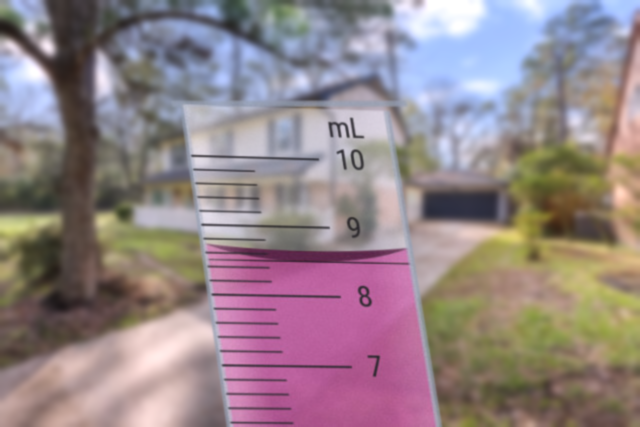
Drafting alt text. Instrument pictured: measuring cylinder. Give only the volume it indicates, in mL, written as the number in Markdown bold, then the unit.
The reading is **8.5** mL
